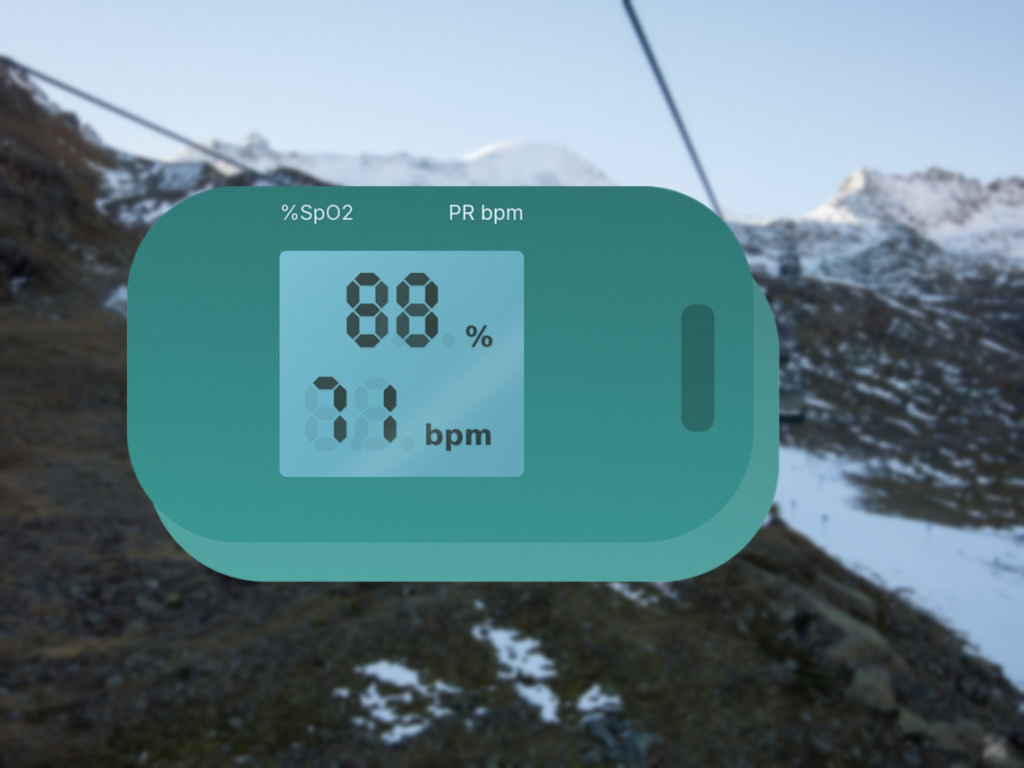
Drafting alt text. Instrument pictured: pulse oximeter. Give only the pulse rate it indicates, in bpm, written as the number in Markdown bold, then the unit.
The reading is **71** bpm
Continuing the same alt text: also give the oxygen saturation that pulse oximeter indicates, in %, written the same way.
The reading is **88** %
